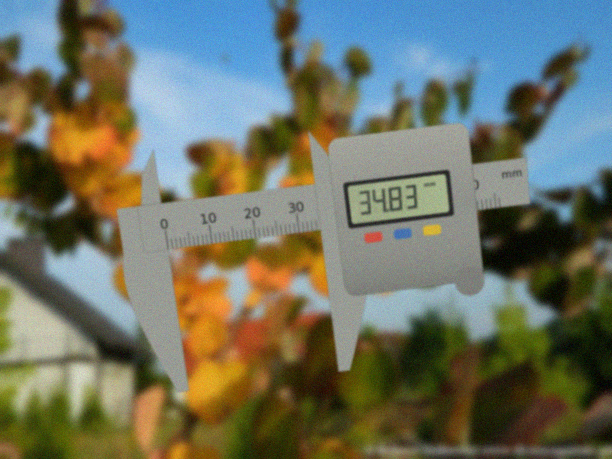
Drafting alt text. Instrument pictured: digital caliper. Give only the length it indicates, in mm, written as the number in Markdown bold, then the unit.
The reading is **34.83** mm
